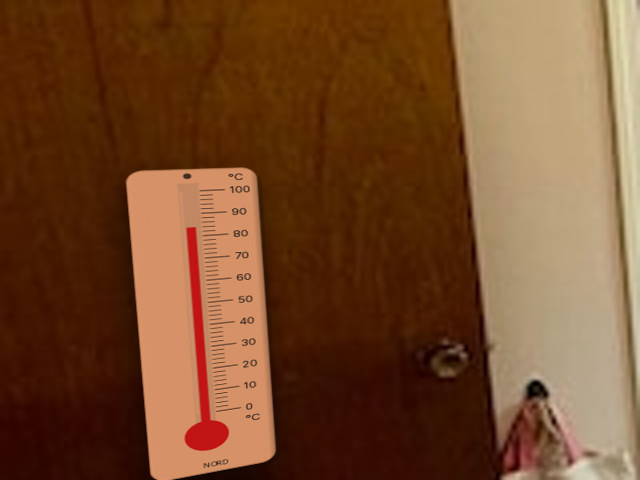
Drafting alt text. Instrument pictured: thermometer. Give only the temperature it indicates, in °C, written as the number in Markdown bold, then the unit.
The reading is **84** °C
